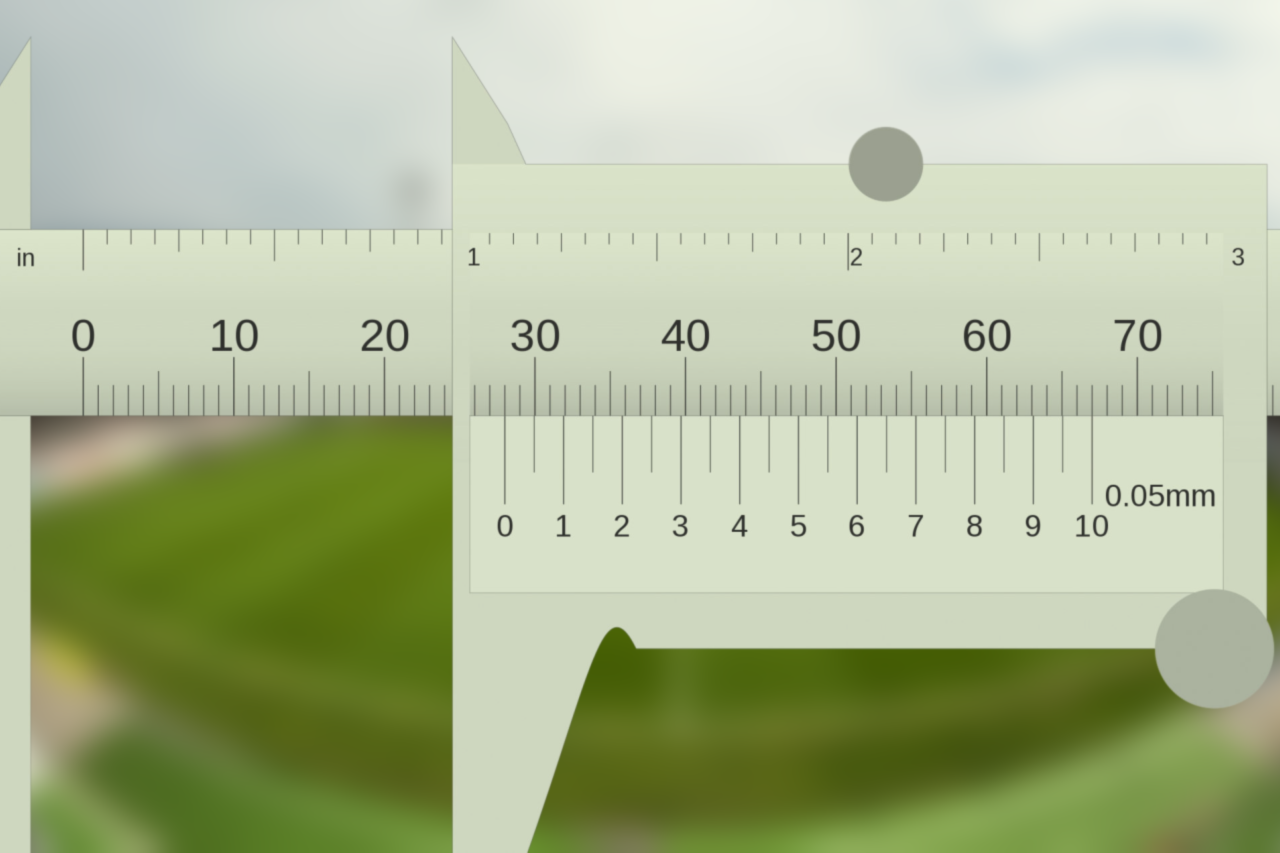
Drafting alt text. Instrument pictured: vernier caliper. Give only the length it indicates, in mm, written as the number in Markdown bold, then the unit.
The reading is **28.0** mm
